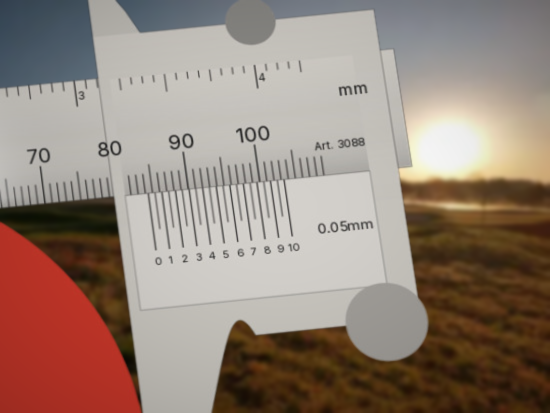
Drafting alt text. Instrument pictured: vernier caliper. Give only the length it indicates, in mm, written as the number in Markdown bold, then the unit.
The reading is **84.4** mm
